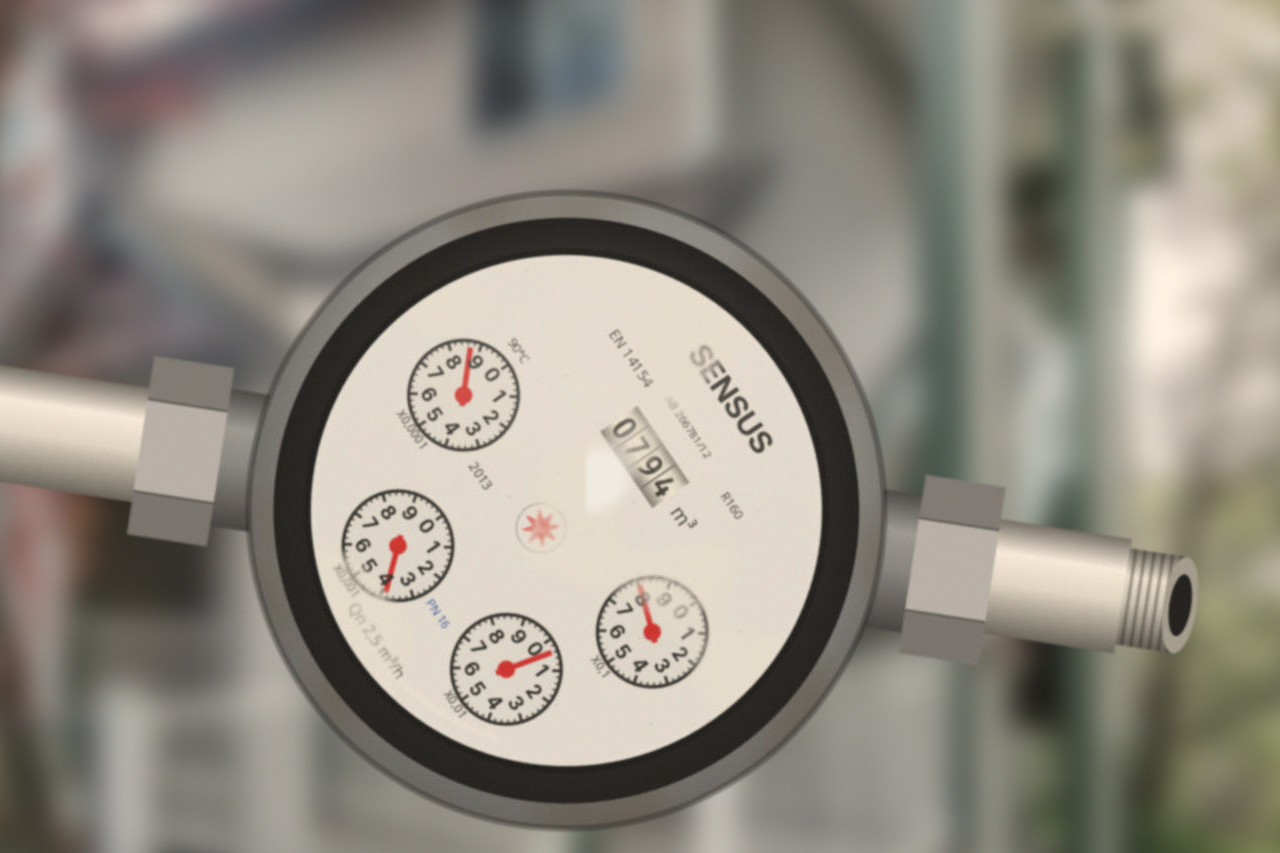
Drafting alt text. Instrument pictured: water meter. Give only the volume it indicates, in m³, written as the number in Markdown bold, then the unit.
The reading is **794.8038** m³
